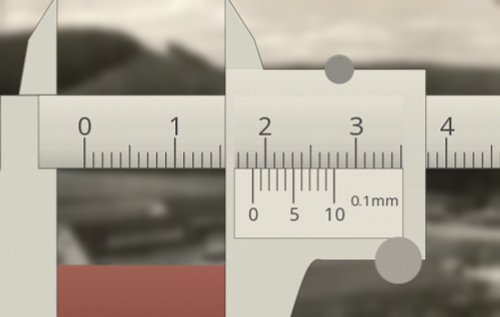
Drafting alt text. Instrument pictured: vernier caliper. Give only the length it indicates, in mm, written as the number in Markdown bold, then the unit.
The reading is **18.6** mm
